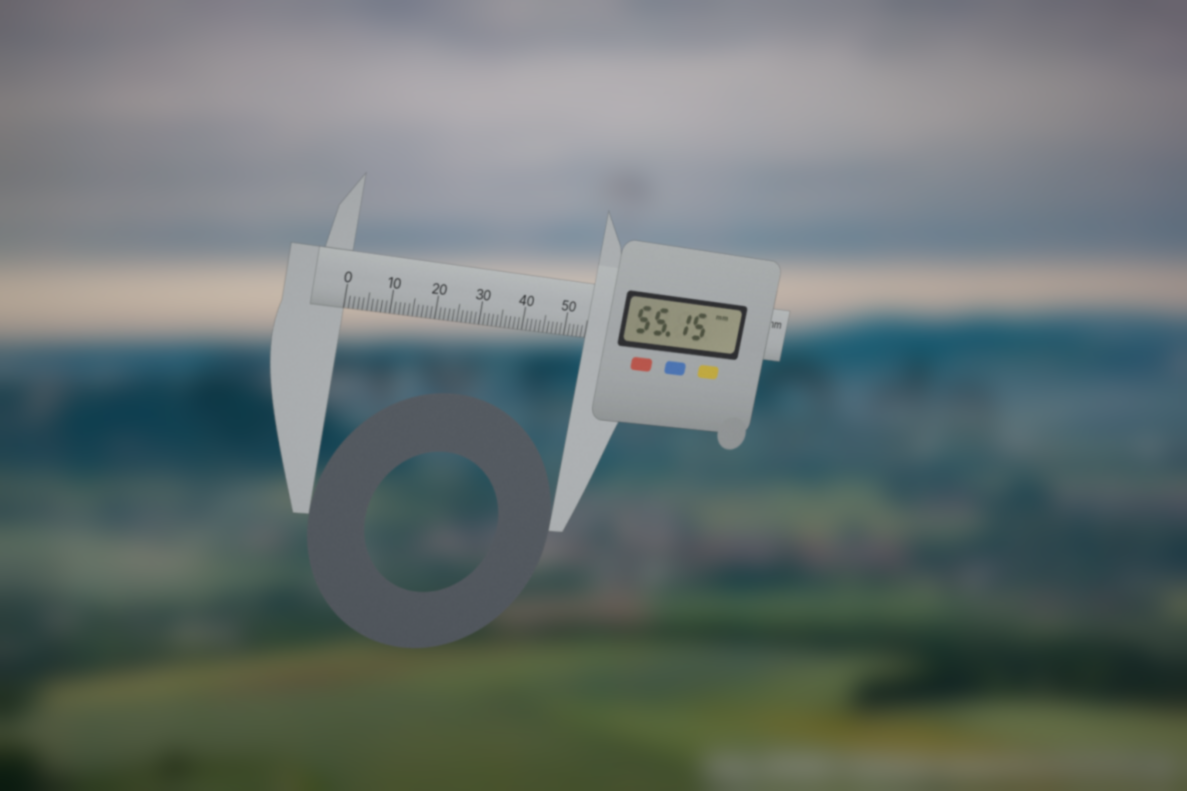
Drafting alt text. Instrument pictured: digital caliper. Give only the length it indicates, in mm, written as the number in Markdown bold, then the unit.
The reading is **55.15** mm
